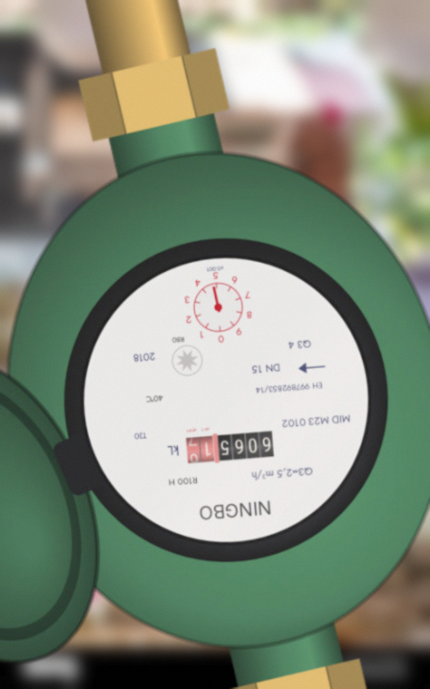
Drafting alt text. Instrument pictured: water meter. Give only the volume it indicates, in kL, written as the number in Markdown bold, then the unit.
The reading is **6065.164** kL
